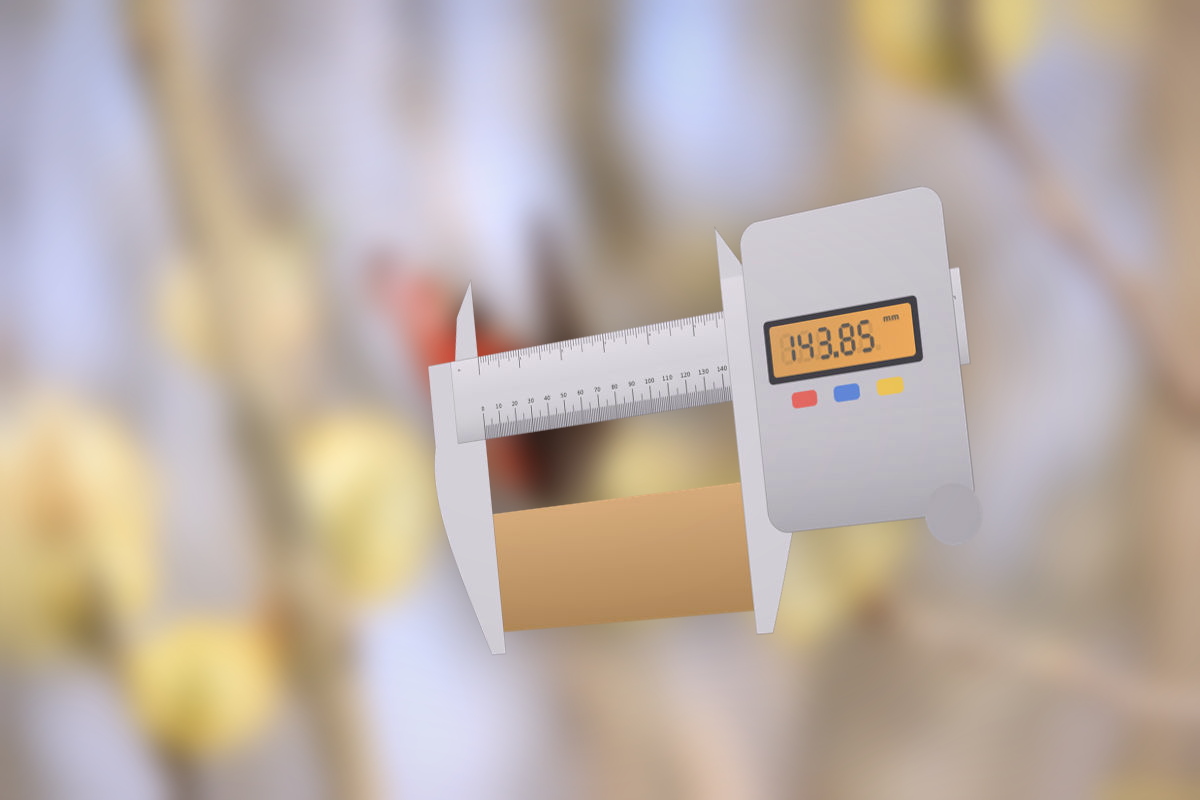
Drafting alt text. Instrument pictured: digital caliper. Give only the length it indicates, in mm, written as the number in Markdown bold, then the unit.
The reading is **143.85** mm
